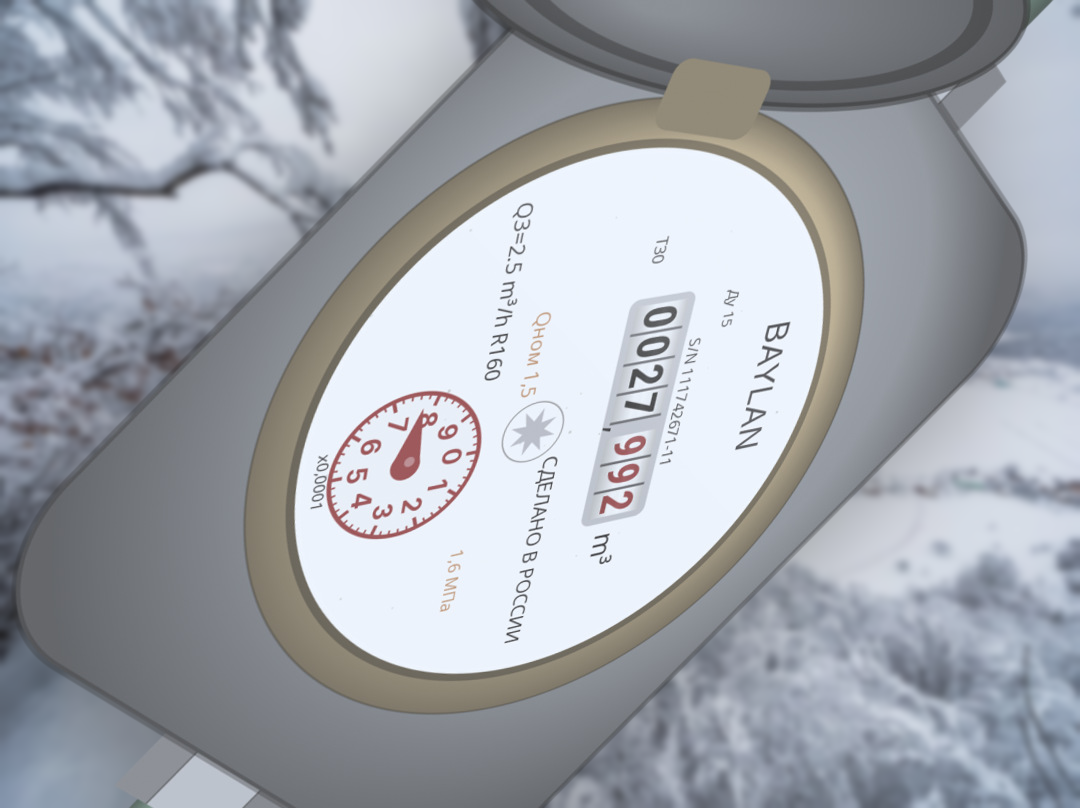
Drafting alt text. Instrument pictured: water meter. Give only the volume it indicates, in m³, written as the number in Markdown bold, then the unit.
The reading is **27.9927** m³
